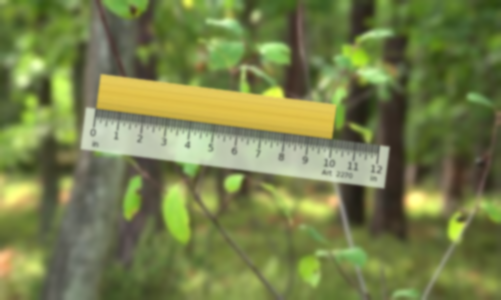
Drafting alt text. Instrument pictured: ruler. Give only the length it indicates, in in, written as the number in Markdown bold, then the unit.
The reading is **10** in
